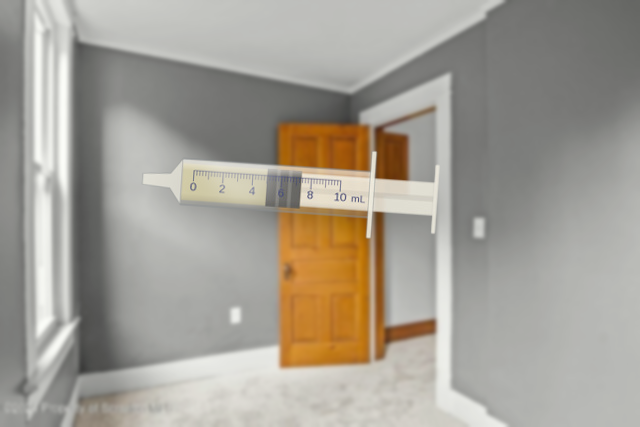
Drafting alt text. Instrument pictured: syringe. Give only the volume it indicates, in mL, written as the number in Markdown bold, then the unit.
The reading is **5** mL
